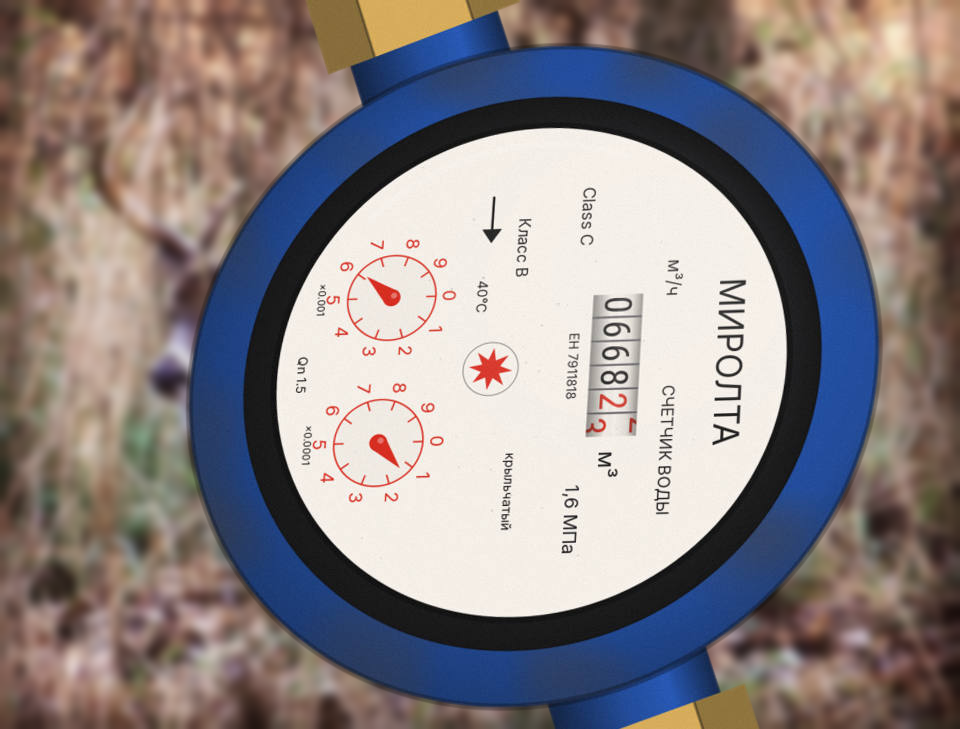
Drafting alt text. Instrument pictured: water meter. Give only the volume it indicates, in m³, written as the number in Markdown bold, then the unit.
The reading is **668.2261** m³
